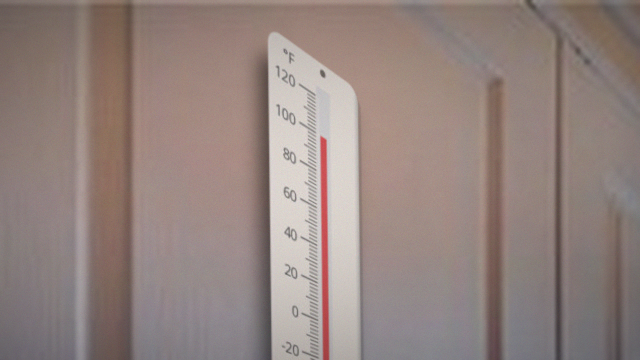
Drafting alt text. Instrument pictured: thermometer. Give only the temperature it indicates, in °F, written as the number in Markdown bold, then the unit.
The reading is **100** °F
